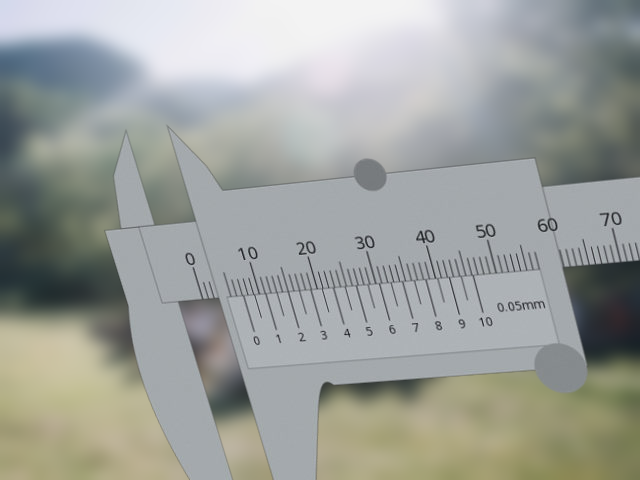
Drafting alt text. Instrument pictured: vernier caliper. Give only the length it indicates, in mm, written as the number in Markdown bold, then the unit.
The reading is **7.2** mm
